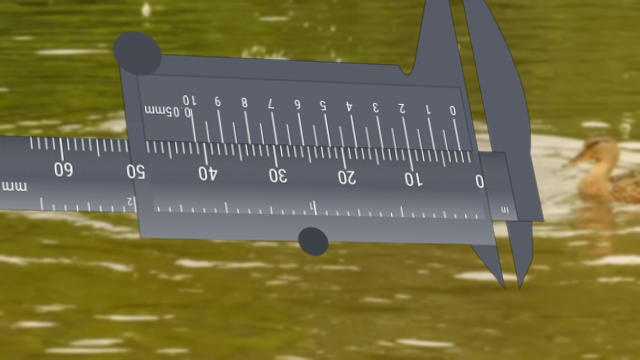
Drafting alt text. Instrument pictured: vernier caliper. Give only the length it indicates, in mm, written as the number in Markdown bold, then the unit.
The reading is **2.2** mm
